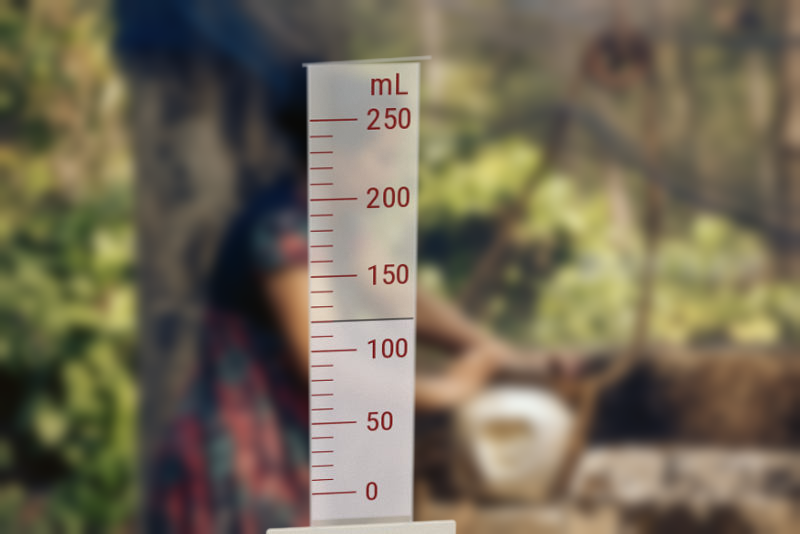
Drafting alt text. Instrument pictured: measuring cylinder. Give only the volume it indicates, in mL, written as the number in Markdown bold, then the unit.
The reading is **120** mL
